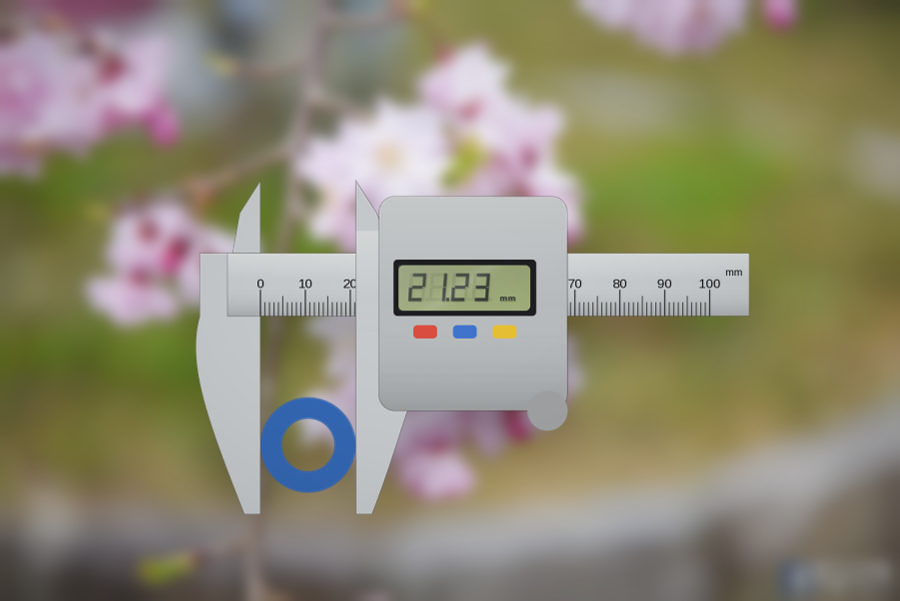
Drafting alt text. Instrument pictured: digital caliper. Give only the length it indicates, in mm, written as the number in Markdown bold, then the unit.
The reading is **21.23** mm
